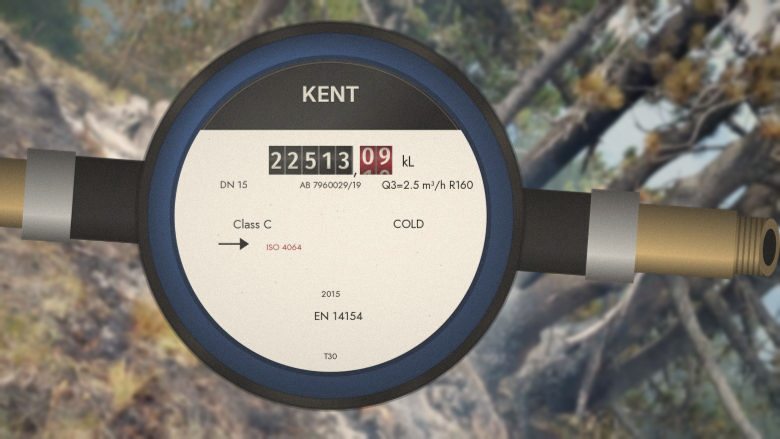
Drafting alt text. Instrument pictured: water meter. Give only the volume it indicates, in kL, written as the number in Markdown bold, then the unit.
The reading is **22513.09** kL
